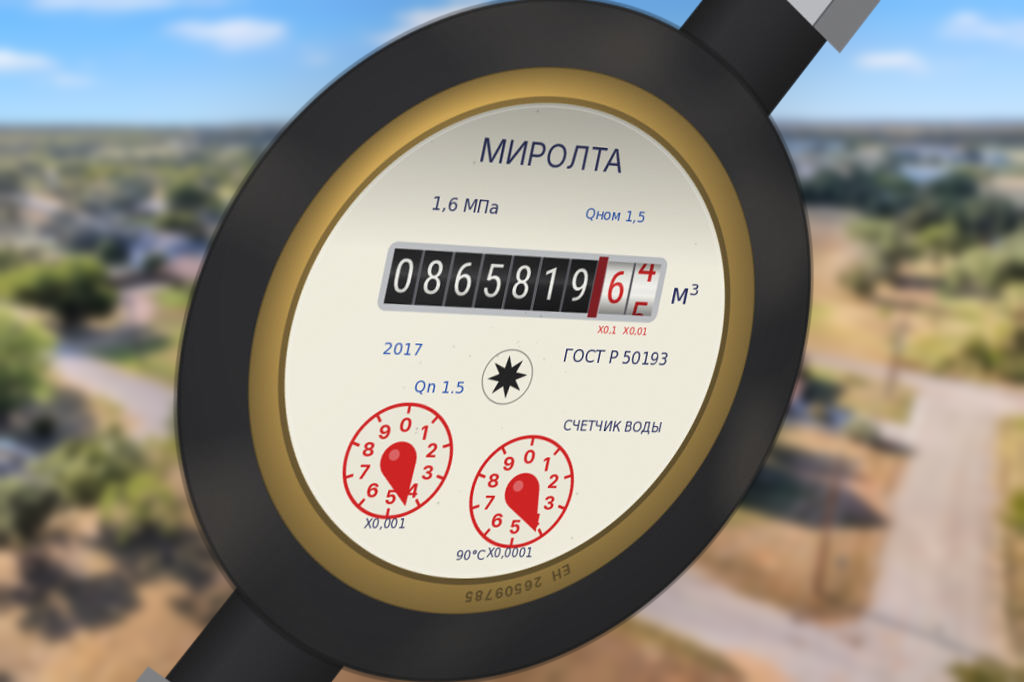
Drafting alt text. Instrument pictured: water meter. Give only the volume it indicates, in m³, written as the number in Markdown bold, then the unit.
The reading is **865819.6444** m³
